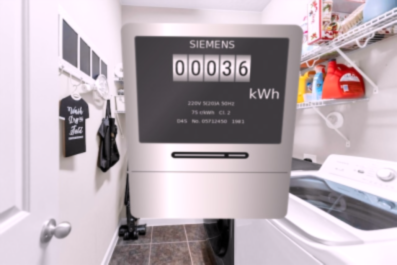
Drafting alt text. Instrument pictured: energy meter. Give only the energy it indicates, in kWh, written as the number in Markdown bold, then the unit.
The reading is **36** kWh
